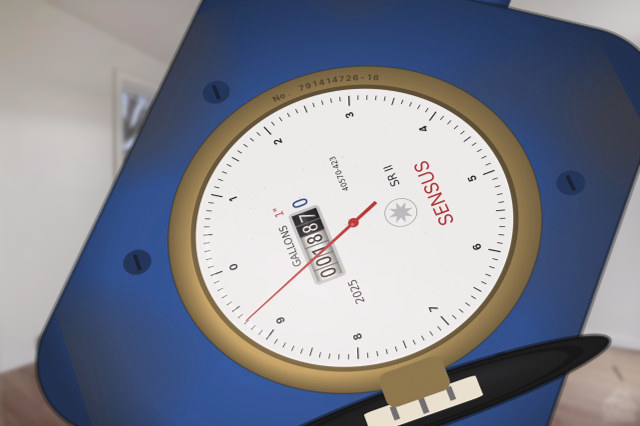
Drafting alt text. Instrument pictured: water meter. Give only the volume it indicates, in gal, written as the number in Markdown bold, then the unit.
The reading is **18869.3** gal
